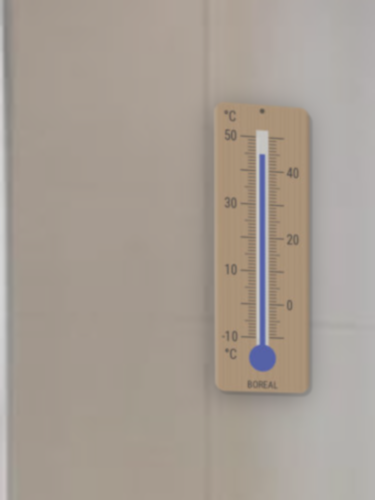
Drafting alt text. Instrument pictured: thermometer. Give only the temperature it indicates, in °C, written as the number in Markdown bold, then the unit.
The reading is **45** °C
